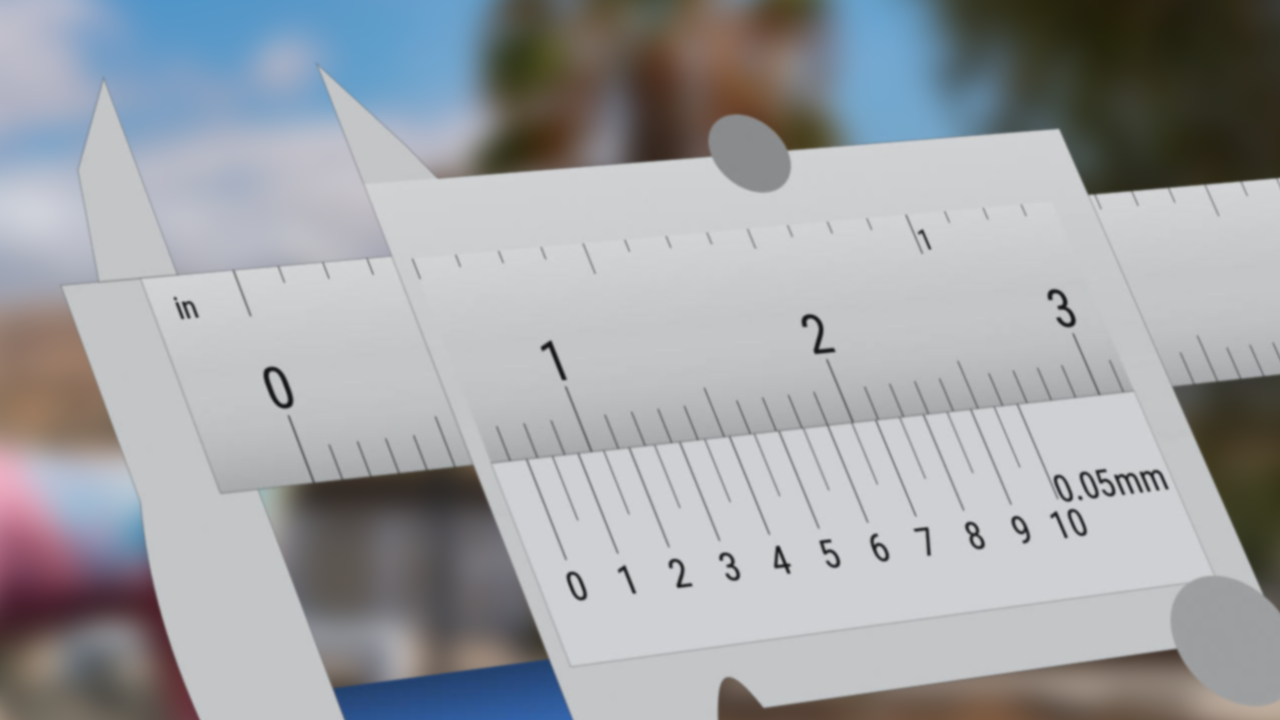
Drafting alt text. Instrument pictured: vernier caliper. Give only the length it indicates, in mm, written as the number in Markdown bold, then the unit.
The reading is **7.6** mm
